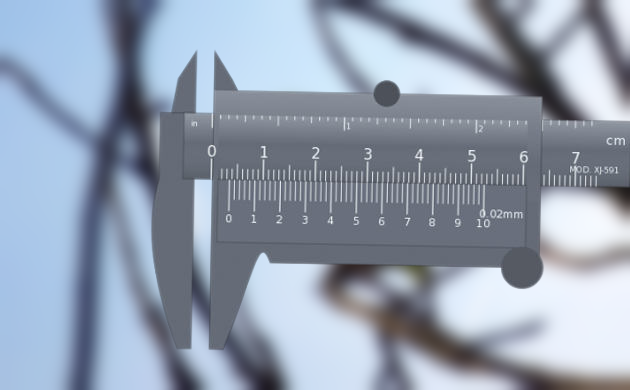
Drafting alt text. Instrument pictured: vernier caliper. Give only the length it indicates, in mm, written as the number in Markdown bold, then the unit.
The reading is **3.5** mm
